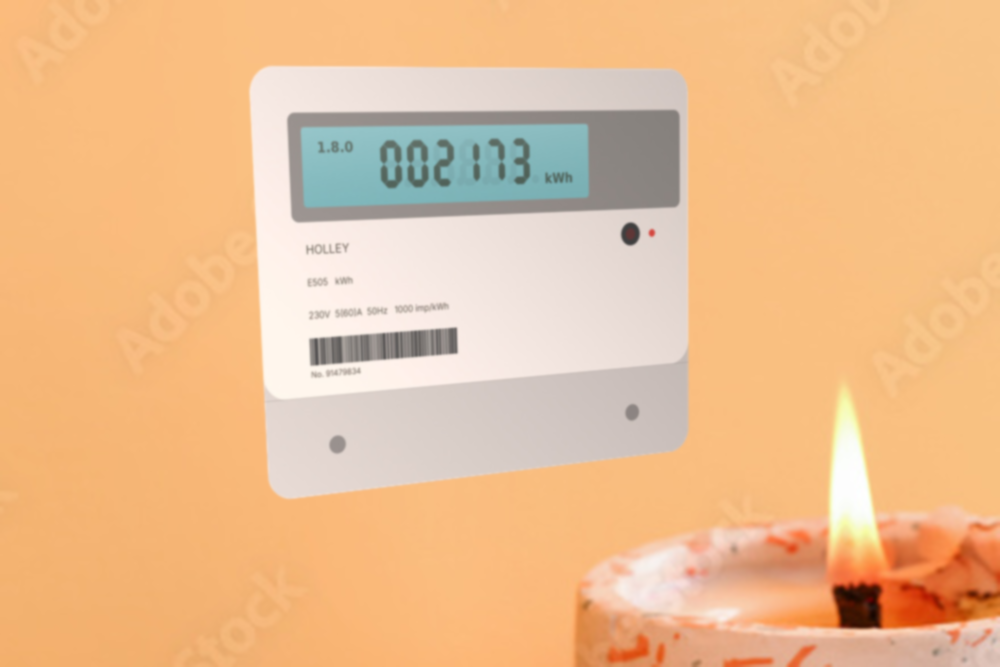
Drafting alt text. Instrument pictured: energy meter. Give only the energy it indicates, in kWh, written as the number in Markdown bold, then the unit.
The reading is **2173** kWh
